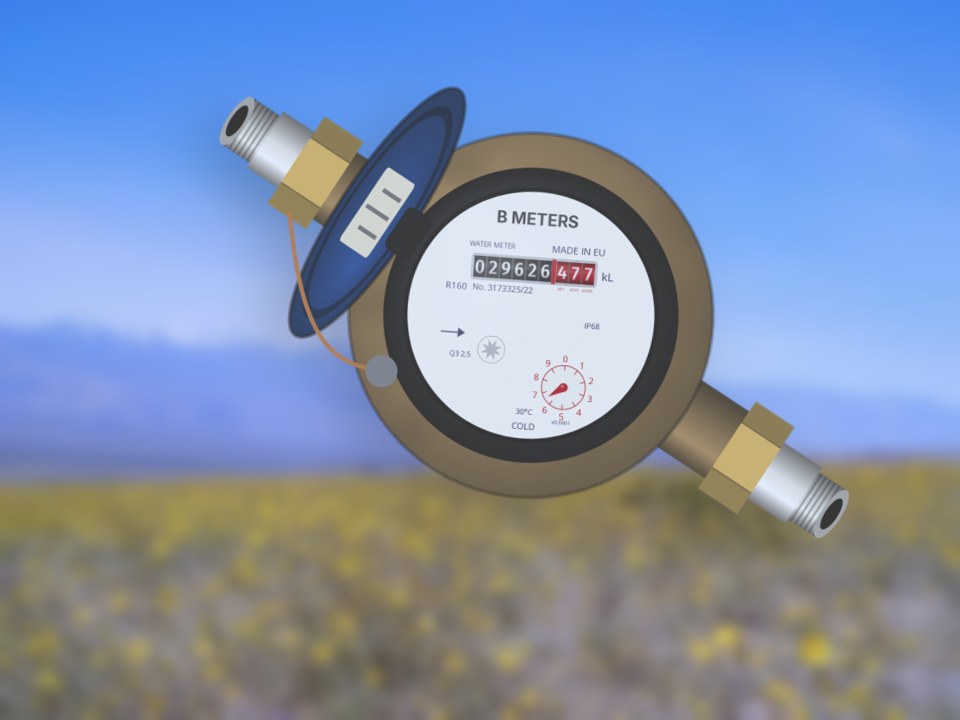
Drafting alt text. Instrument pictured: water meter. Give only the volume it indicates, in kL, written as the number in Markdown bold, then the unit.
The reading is **29626.4776** kL
